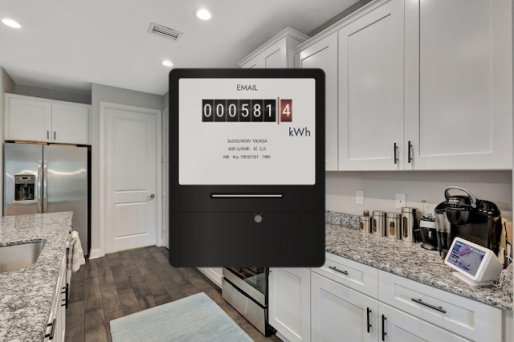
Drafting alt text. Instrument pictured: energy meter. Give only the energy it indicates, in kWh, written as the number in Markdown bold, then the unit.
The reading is **581.4** kWh
